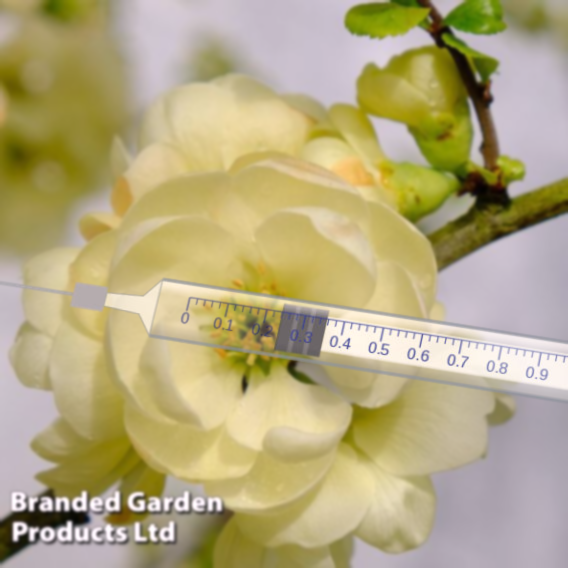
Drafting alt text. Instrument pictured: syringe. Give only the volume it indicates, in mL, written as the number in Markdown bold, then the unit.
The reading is **0.24** mL
